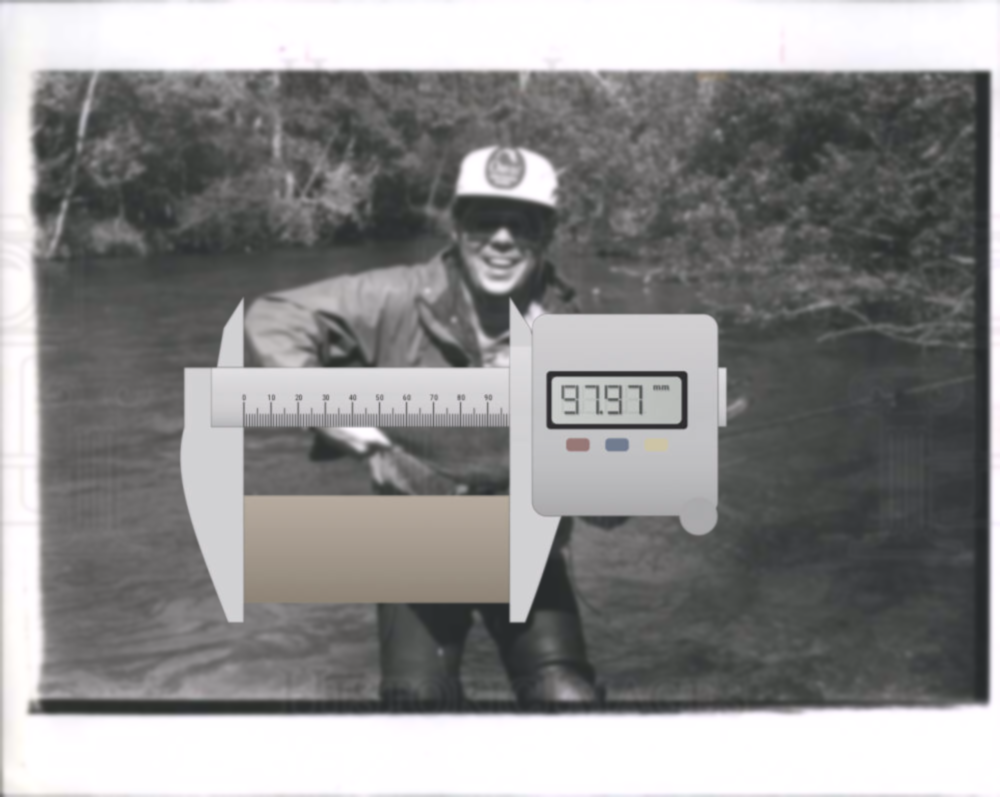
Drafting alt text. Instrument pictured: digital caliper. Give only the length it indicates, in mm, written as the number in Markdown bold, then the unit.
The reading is **97.97** mm
